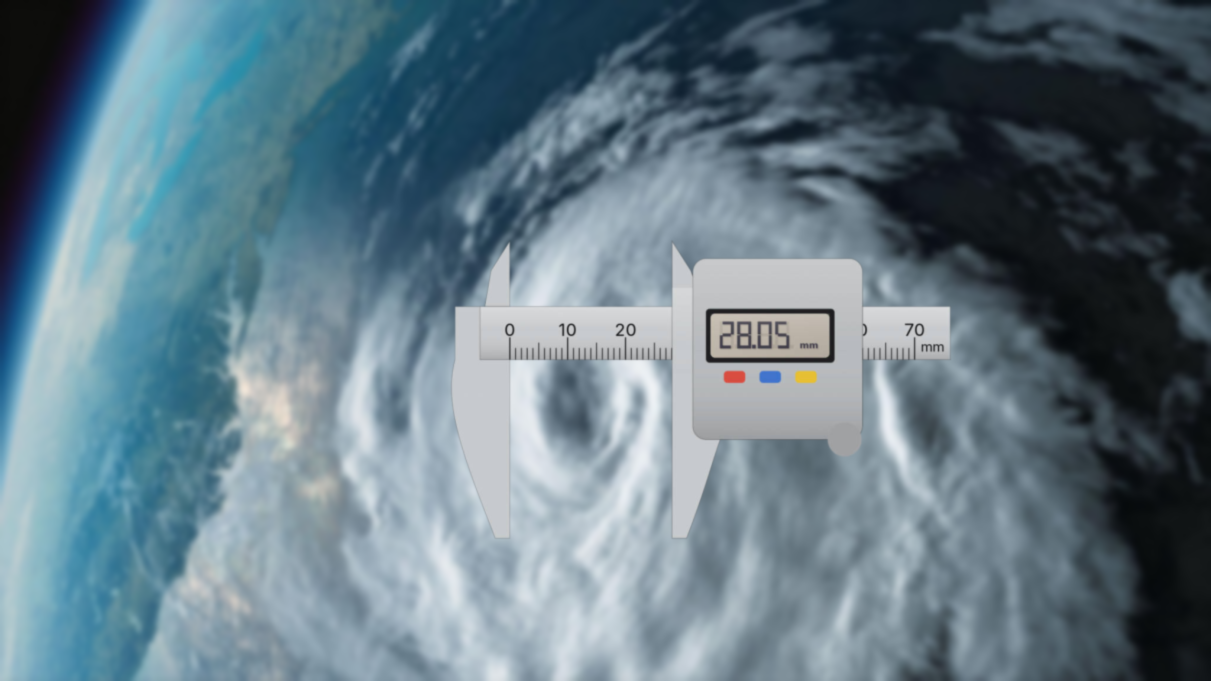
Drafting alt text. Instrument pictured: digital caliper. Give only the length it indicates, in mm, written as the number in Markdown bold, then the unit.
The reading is **28.05** mm
